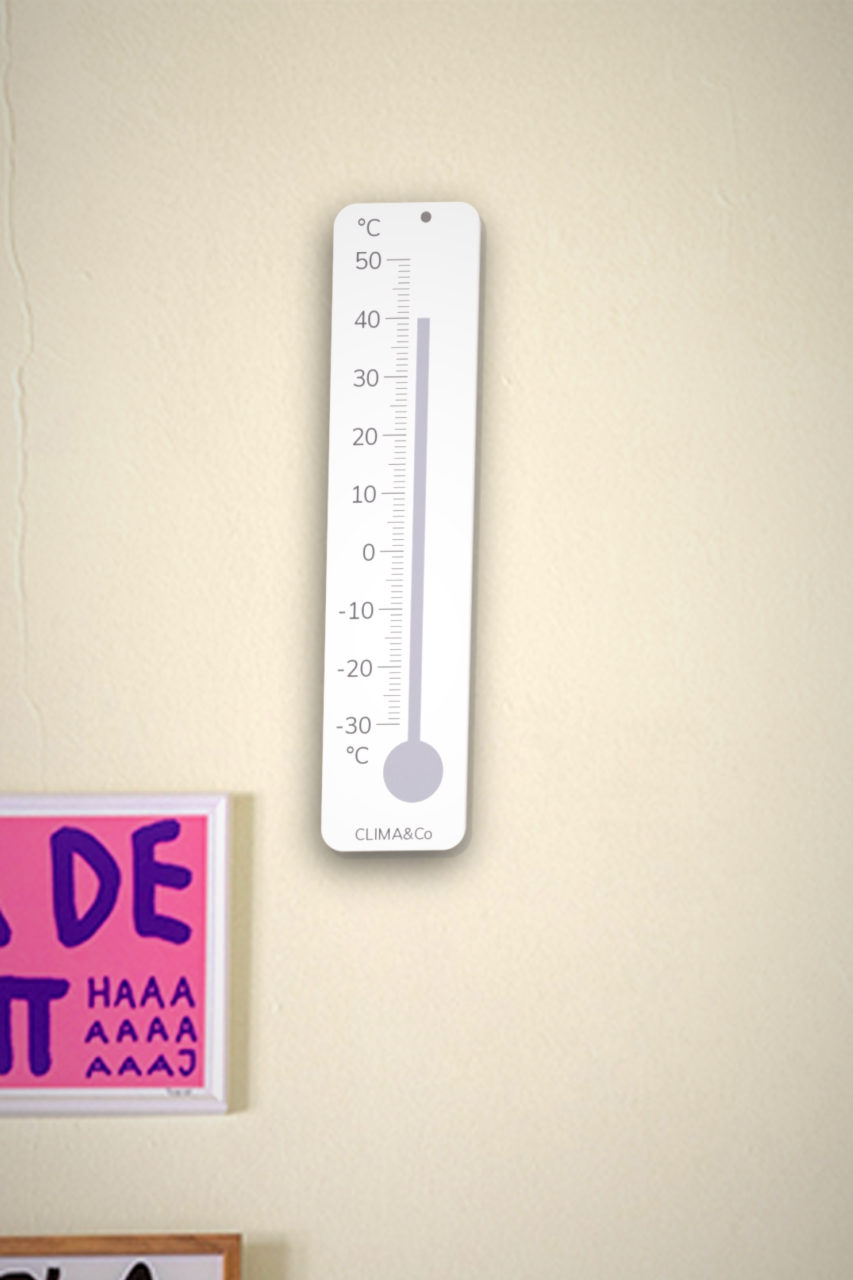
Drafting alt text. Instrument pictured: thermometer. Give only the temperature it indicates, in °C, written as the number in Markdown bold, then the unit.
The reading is **40** °C
